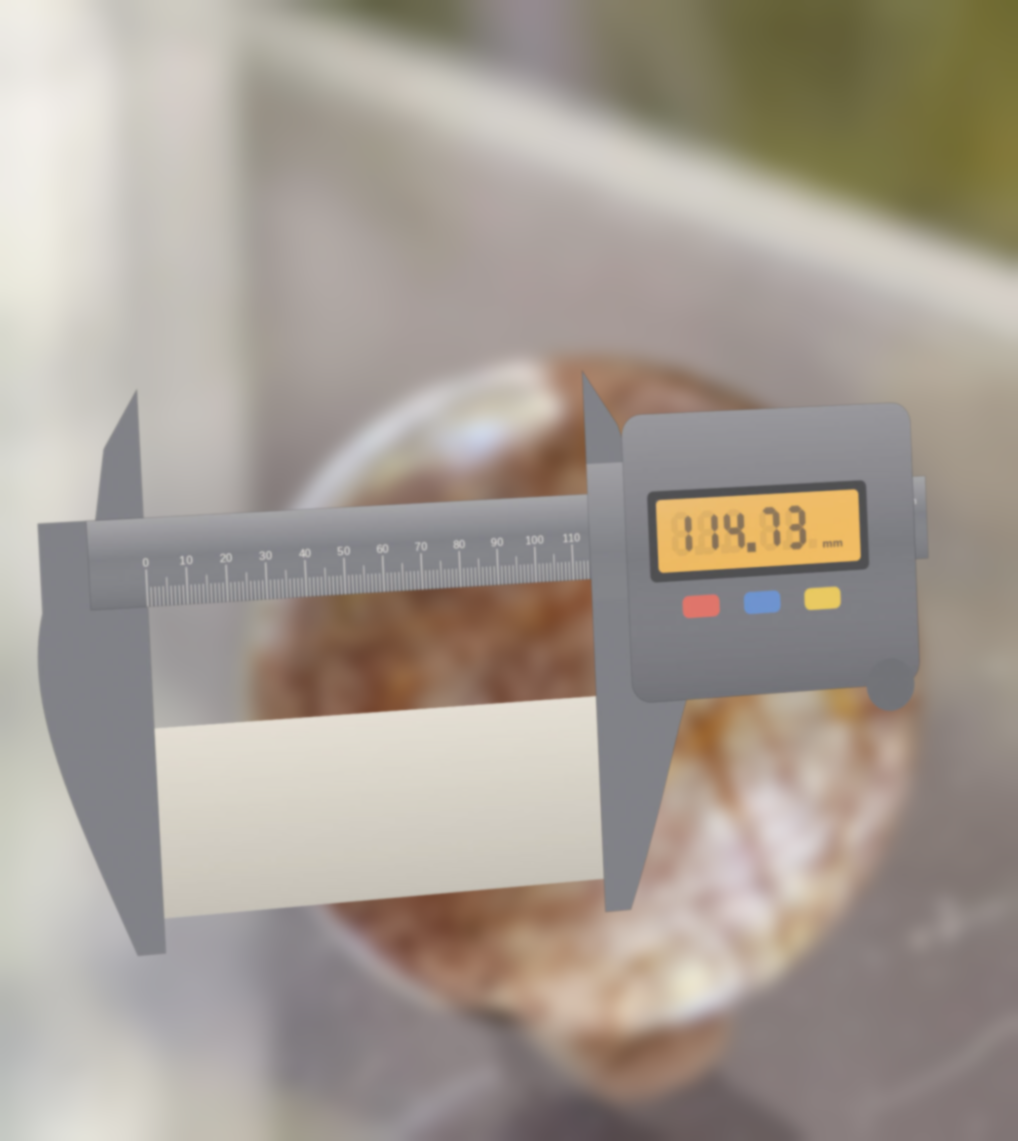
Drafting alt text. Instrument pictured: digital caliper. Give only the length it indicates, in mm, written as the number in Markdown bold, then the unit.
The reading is **114.73** mm
